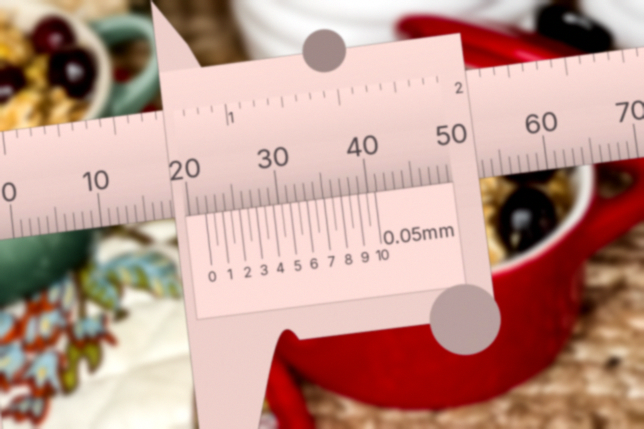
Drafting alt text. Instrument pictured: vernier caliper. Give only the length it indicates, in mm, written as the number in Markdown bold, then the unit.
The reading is **21.8** mm
